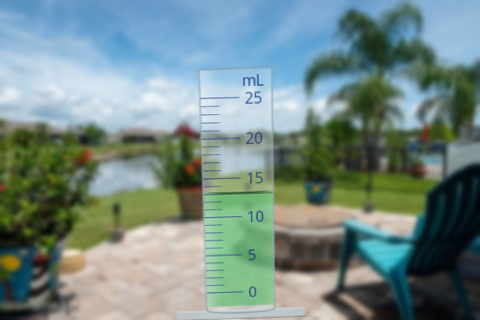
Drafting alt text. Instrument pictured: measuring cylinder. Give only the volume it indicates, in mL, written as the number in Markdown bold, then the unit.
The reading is **13** mL
